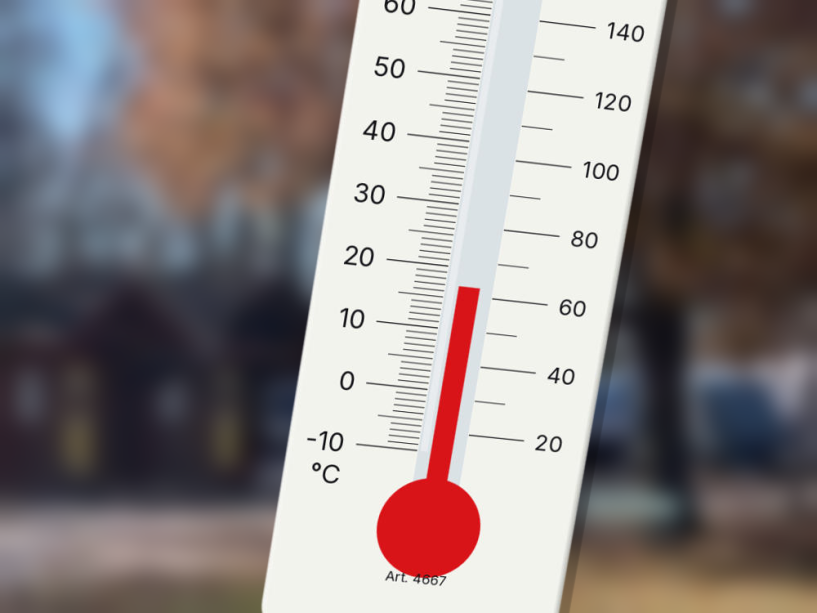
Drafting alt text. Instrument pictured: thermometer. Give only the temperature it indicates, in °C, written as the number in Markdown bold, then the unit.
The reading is **17** °C
